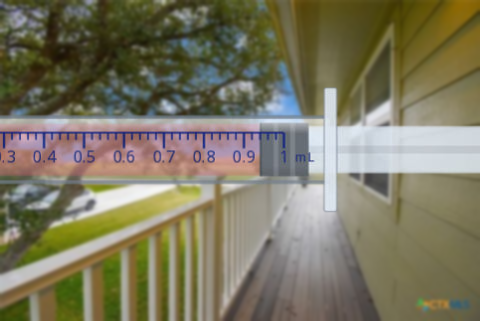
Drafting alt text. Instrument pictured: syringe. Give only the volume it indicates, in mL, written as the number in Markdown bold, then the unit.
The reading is **0.94** mL
